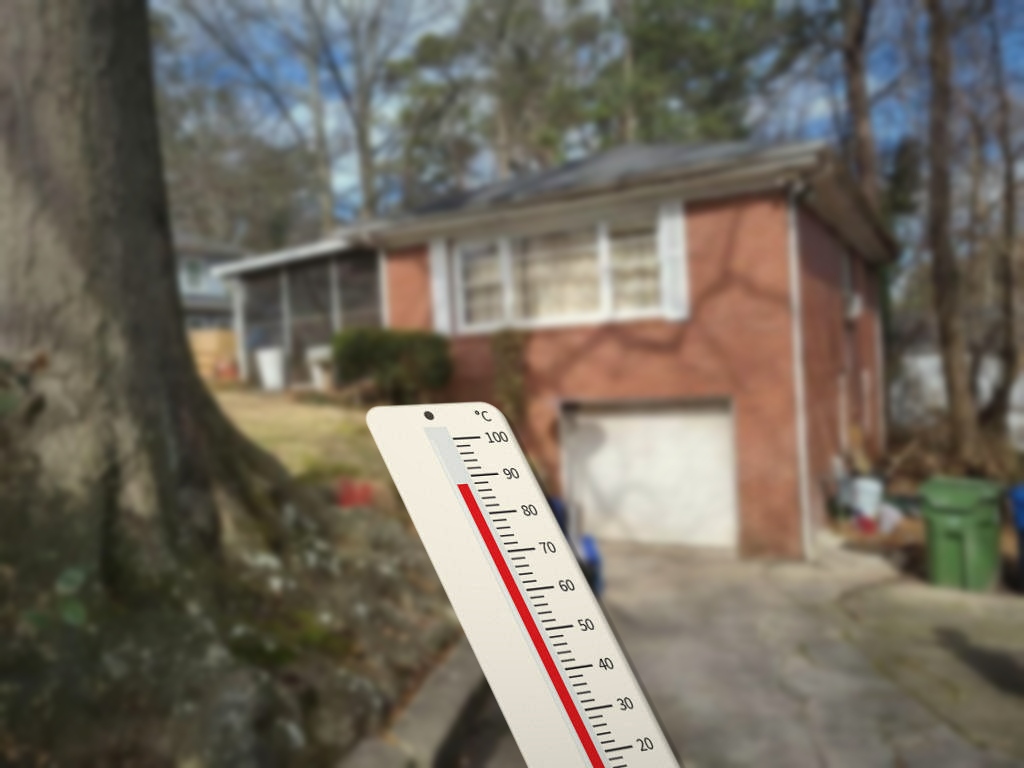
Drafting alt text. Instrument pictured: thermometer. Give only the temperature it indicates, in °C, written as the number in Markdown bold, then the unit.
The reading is **88** °C
